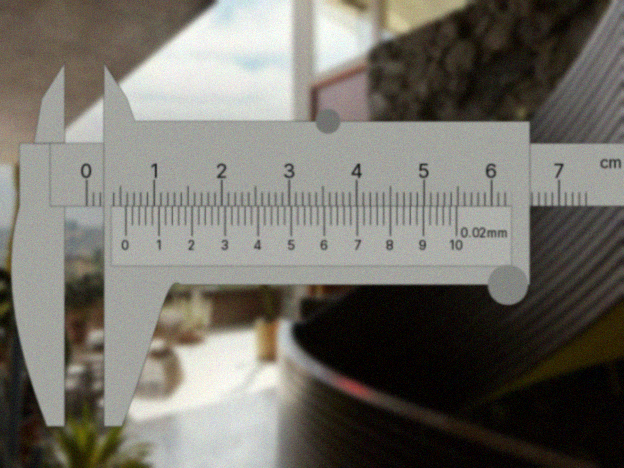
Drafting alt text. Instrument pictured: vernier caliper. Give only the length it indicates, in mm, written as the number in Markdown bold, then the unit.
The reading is **5.8** mm
